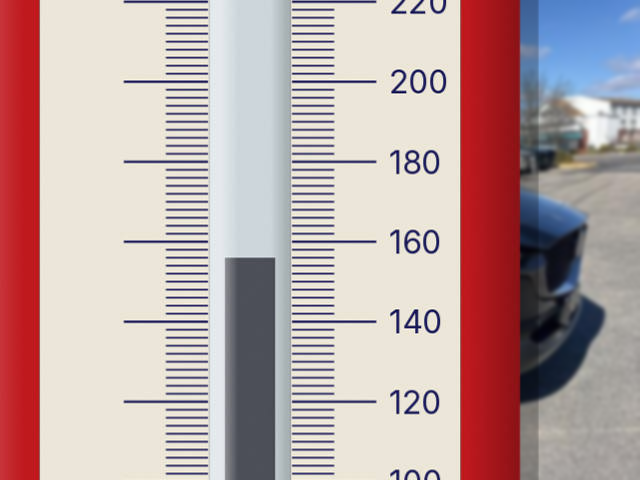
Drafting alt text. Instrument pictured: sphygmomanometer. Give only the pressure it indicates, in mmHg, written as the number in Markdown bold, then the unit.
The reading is **156** mmHg
